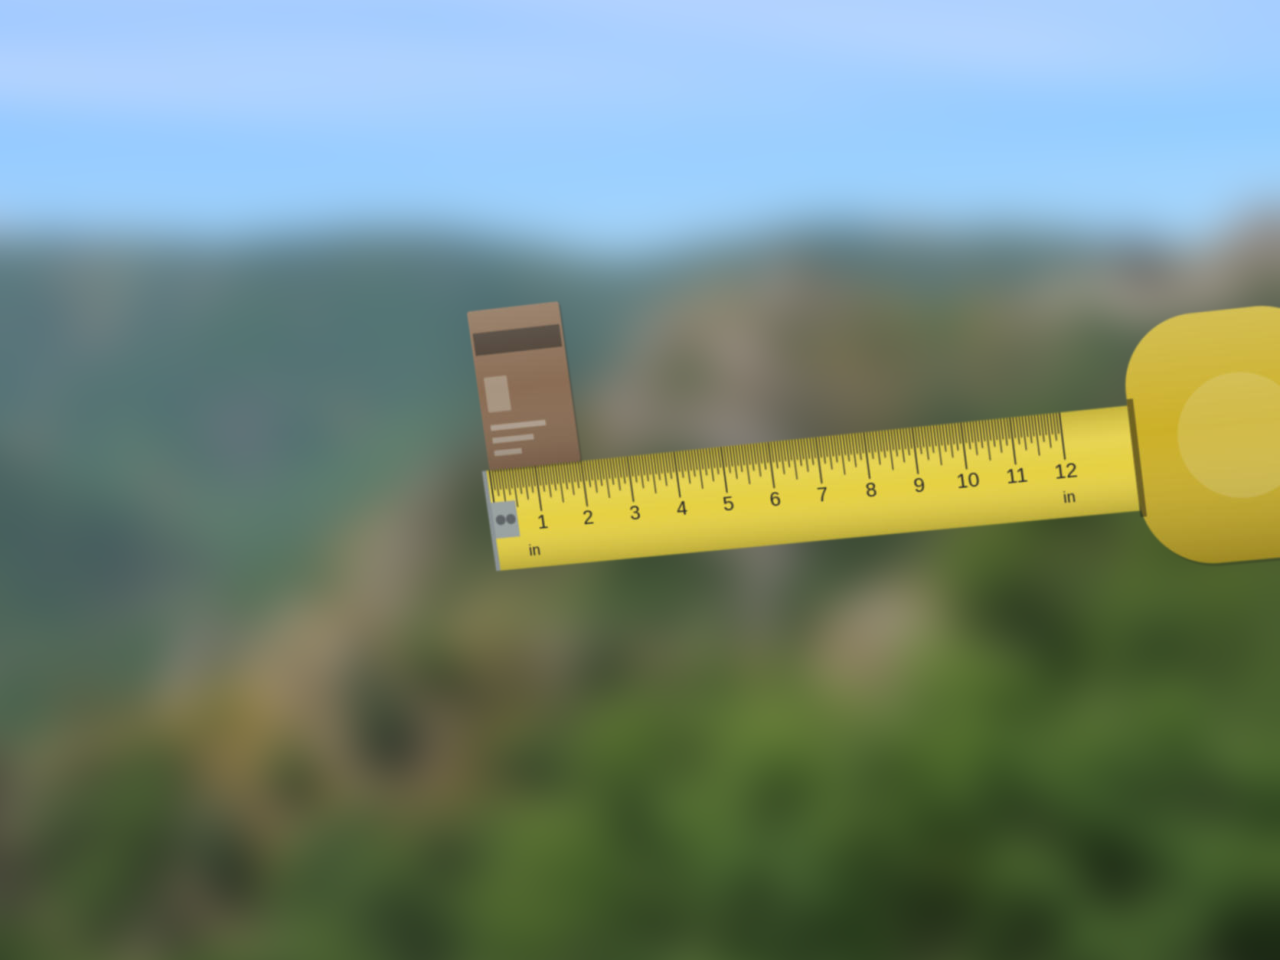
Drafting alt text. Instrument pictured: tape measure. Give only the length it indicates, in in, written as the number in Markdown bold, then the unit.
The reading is **2** in
